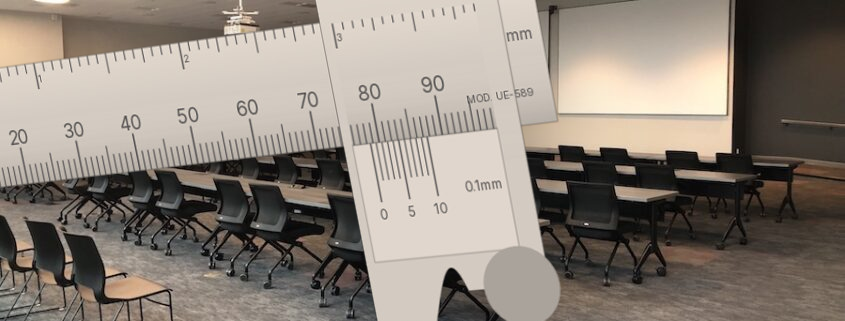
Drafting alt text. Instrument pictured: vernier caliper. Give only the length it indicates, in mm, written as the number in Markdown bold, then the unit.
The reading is **78.6** mm
